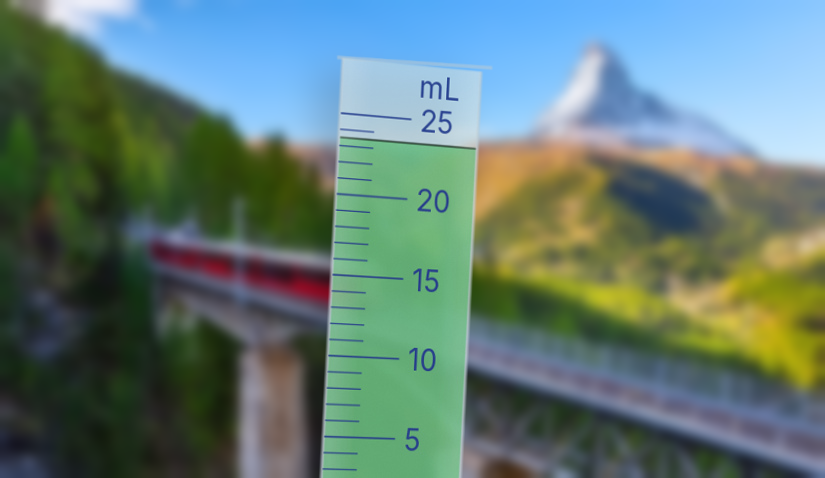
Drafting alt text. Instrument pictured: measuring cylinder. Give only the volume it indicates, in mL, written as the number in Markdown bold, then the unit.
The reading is **23.5** mL
